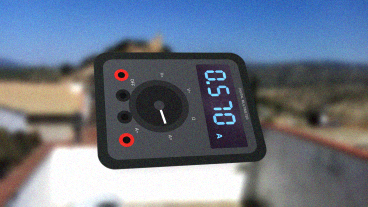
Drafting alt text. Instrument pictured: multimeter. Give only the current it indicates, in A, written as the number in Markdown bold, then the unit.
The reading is **0.570** A
